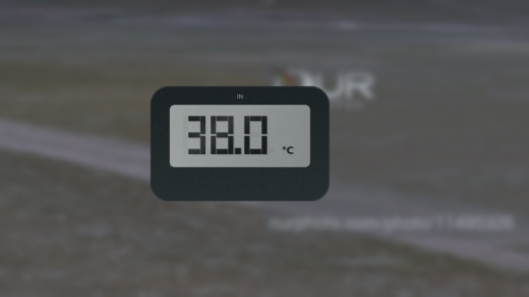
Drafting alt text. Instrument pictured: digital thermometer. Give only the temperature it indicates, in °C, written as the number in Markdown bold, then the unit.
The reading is **38.0** °C
